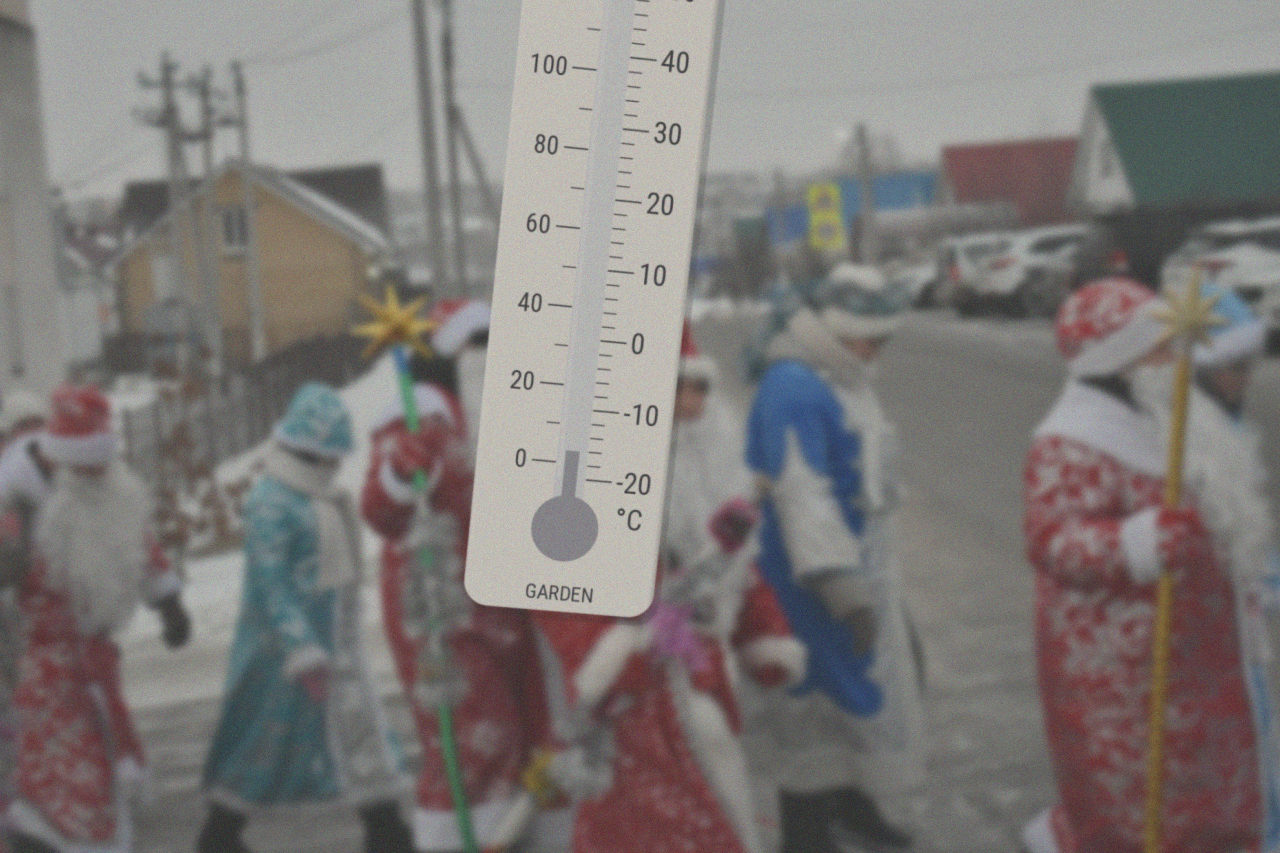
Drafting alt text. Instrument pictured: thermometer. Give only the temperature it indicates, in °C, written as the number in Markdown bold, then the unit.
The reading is **-16** °C
